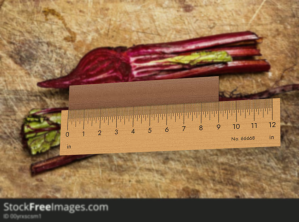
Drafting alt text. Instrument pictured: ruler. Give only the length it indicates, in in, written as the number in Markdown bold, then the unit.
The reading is **9** in
